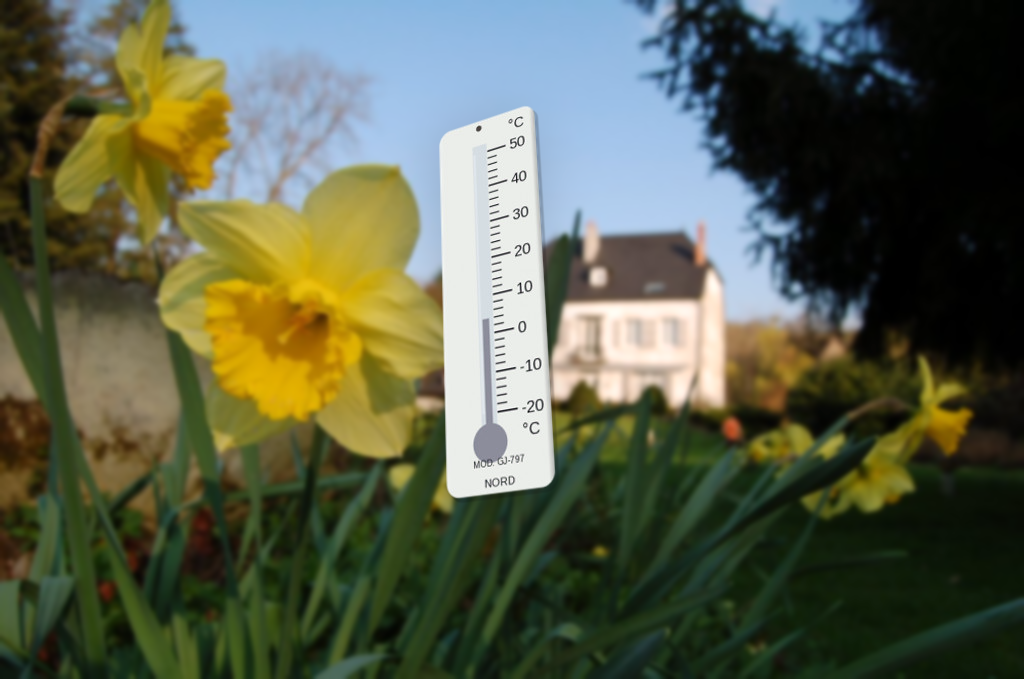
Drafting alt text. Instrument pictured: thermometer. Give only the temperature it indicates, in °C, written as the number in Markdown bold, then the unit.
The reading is **4** °C
